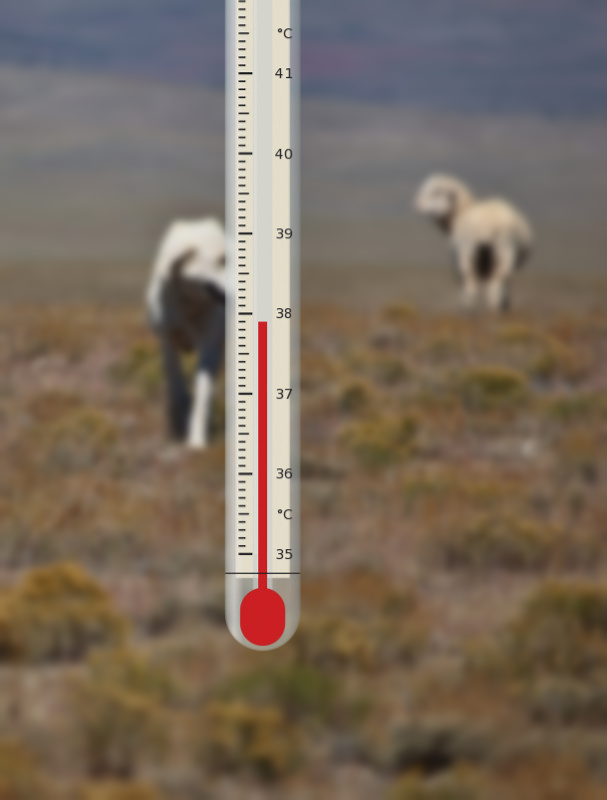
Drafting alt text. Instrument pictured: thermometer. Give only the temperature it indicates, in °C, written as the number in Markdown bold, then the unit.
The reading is **37.9** °C
